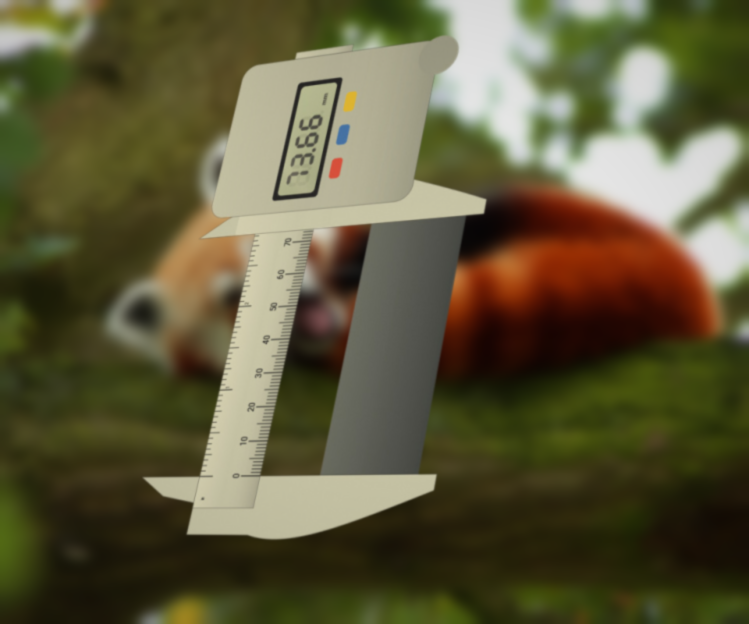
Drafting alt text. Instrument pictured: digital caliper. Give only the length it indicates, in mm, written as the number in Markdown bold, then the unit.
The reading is **73.66** mm
